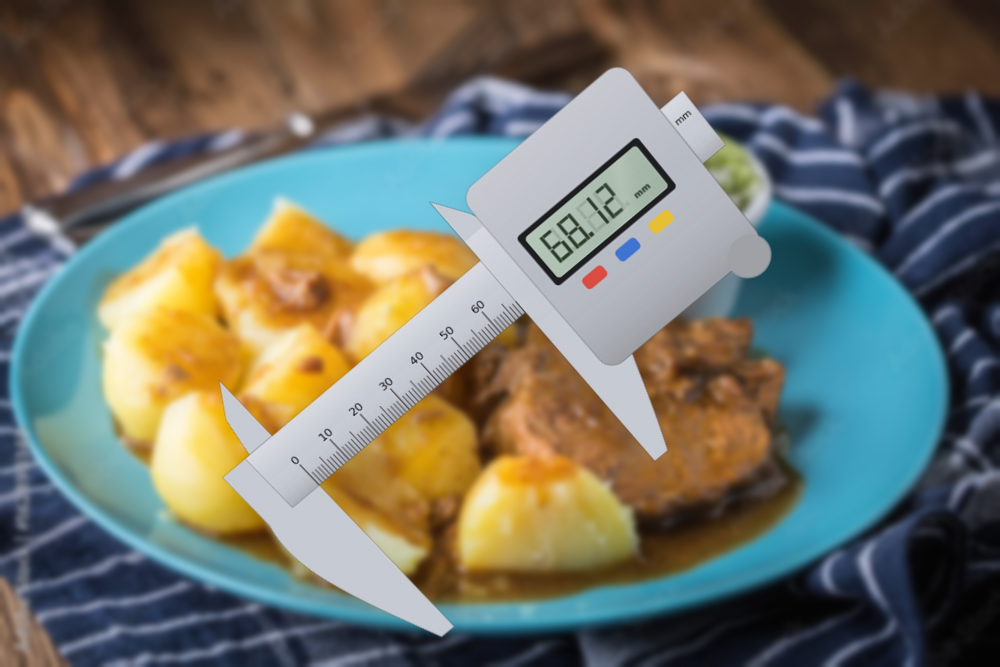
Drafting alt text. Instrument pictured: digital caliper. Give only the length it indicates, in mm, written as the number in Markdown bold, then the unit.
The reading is **68.12** mm
